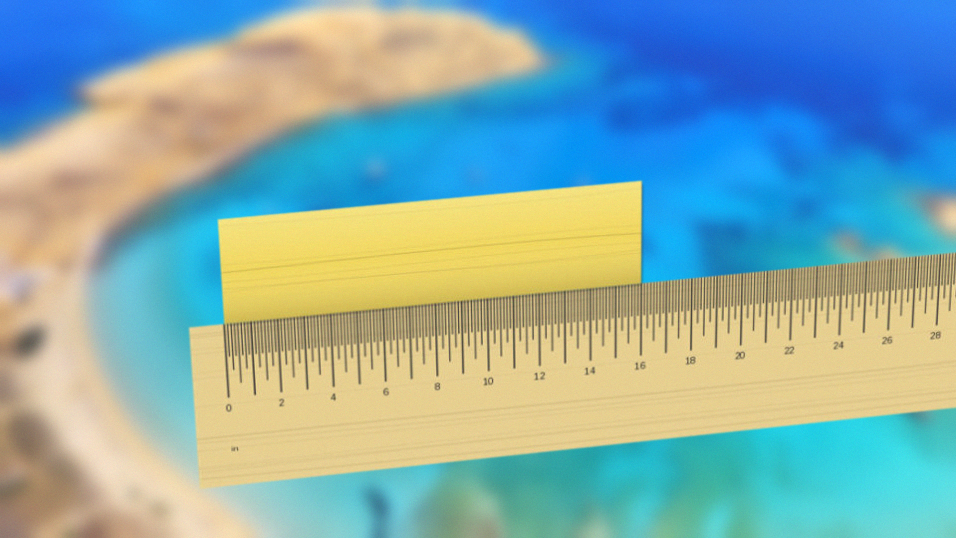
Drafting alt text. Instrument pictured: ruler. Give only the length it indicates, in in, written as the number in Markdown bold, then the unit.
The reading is **16** in
